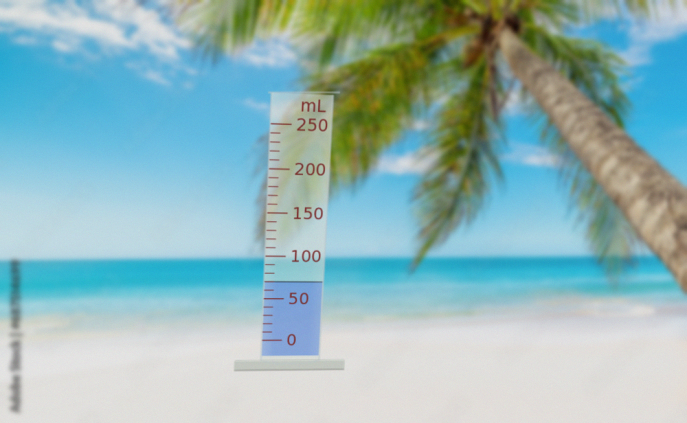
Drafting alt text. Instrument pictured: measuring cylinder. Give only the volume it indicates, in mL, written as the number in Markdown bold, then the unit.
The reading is **70** mL
